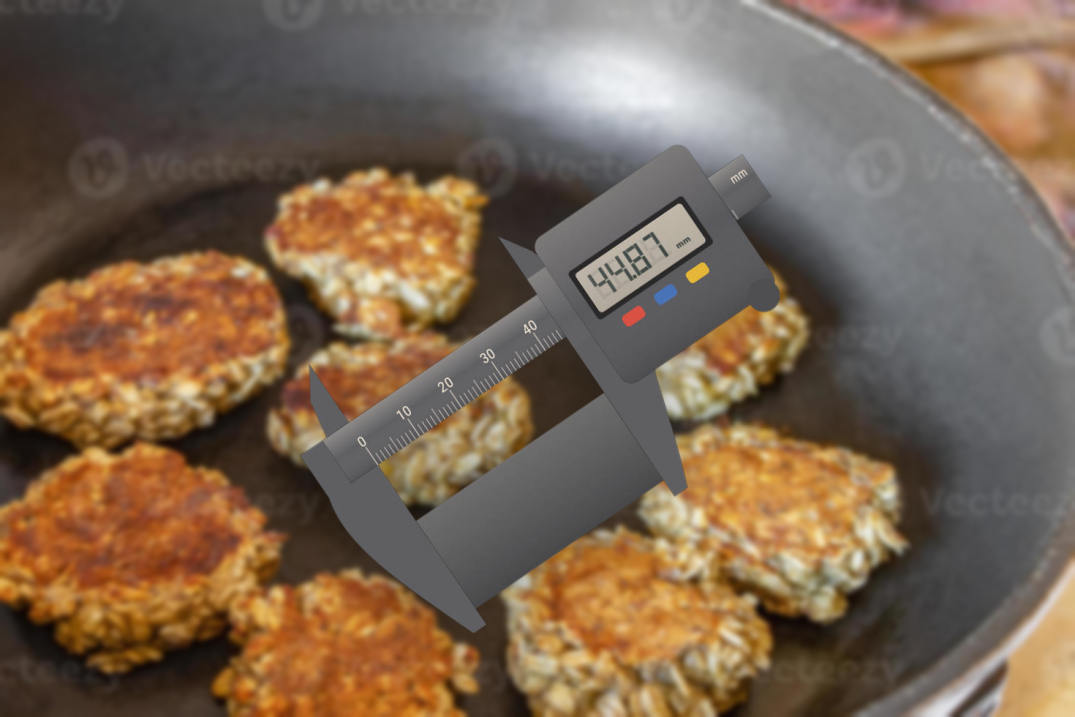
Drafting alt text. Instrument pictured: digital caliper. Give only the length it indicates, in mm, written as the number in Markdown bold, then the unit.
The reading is **44.87** mm
